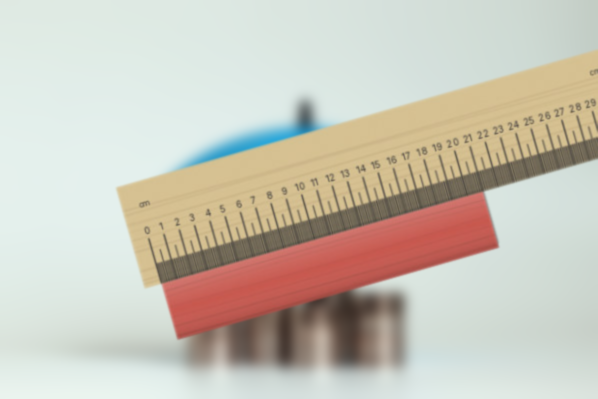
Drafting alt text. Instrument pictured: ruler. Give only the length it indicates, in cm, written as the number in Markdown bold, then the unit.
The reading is **21** cm
